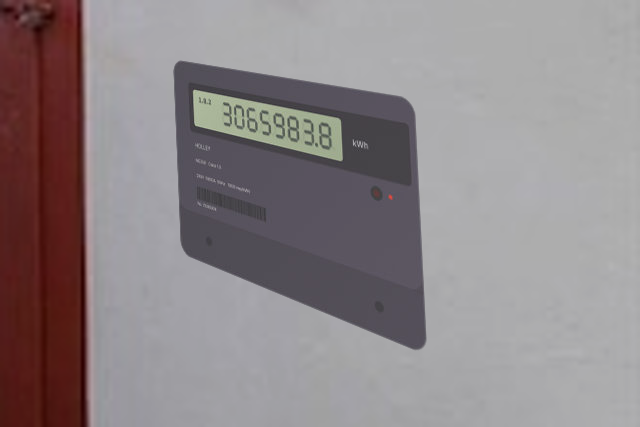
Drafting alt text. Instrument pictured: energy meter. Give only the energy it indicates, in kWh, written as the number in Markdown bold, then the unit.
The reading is **3065983.8** kWh
